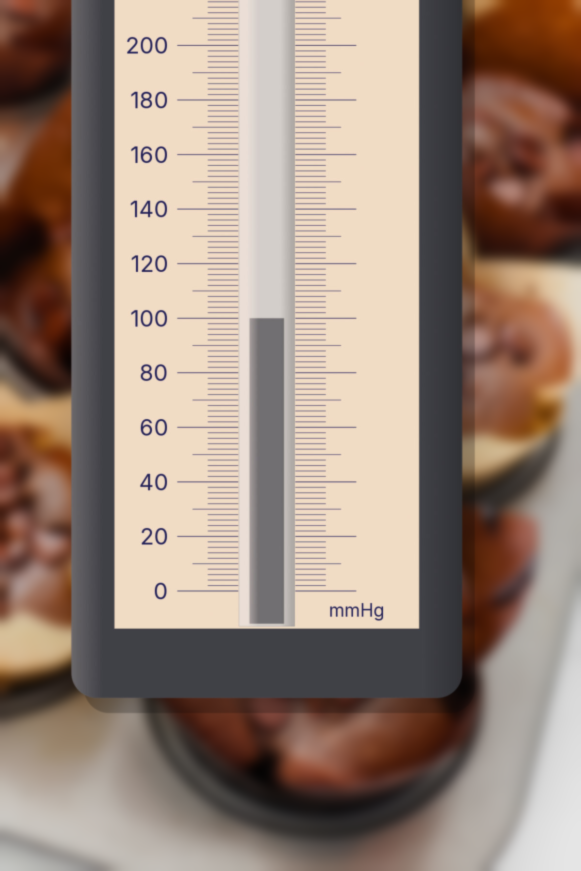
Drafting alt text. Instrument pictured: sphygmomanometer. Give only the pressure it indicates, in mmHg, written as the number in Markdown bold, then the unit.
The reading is **100** mmHg
